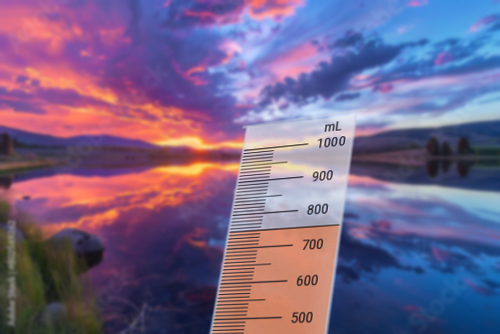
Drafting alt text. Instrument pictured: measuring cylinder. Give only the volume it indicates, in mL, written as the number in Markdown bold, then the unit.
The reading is **750** mL
